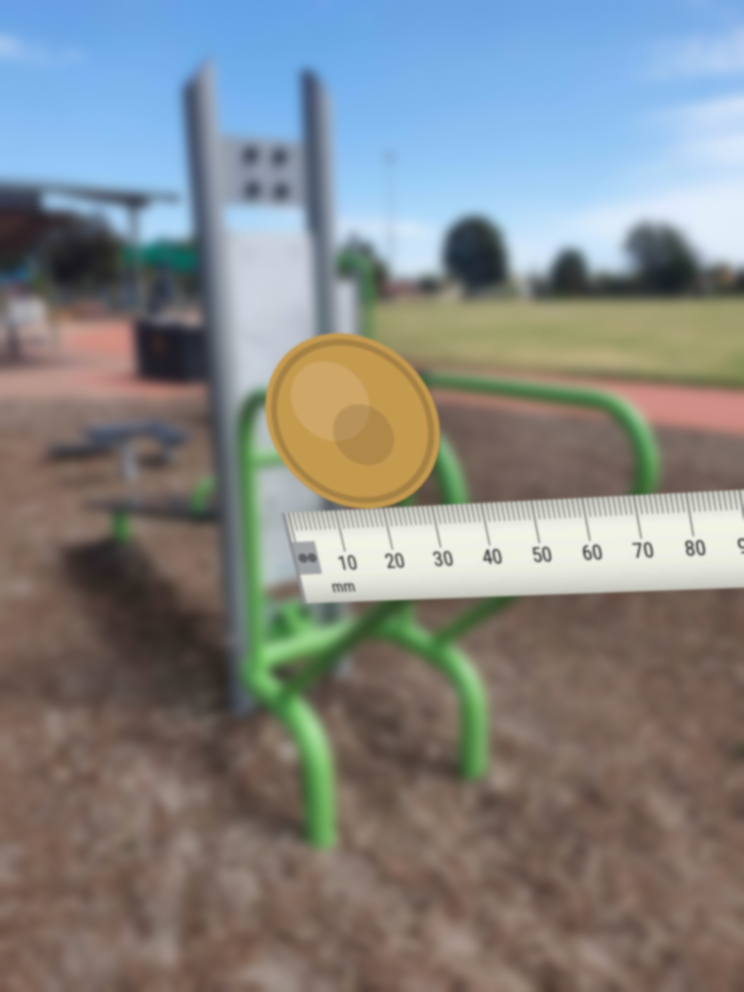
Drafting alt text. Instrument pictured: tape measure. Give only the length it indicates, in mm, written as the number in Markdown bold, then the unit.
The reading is **35** mm
